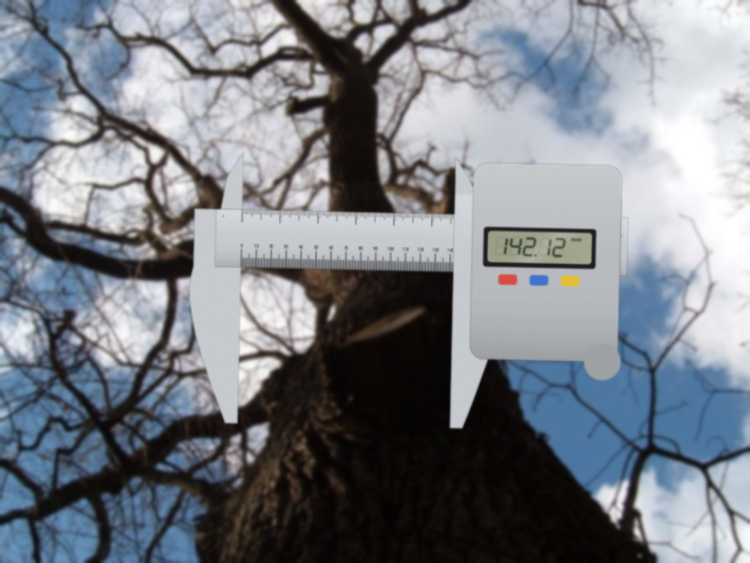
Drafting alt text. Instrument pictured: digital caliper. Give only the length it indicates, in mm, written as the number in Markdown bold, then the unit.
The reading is **142.12** mm
